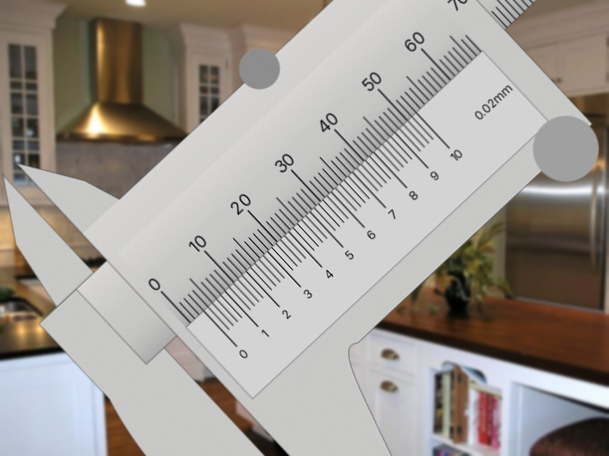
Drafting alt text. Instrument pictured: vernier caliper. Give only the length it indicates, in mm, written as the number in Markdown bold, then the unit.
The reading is **3.0** mm
